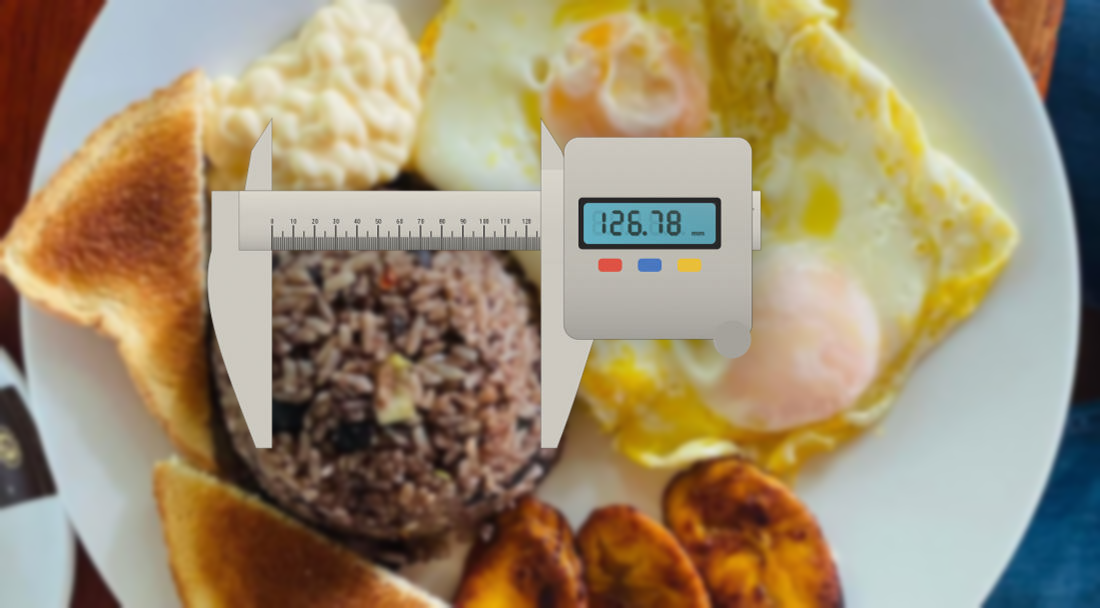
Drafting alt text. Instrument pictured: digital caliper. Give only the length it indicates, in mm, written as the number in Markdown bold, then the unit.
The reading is **126.78** mm
